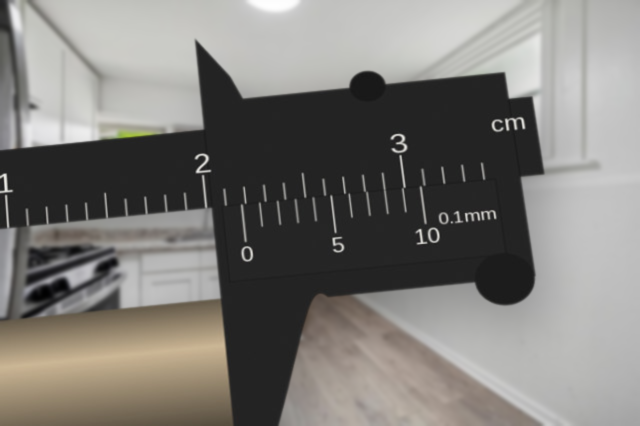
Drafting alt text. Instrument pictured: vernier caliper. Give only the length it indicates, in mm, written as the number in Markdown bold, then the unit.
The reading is **21.8** mm
